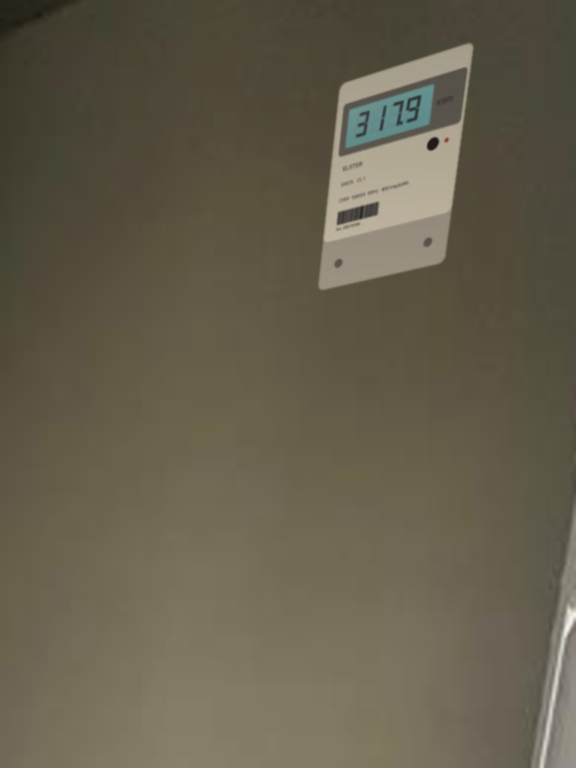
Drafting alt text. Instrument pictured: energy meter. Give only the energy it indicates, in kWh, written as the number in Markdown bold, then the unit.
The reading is **317.9** kWh
